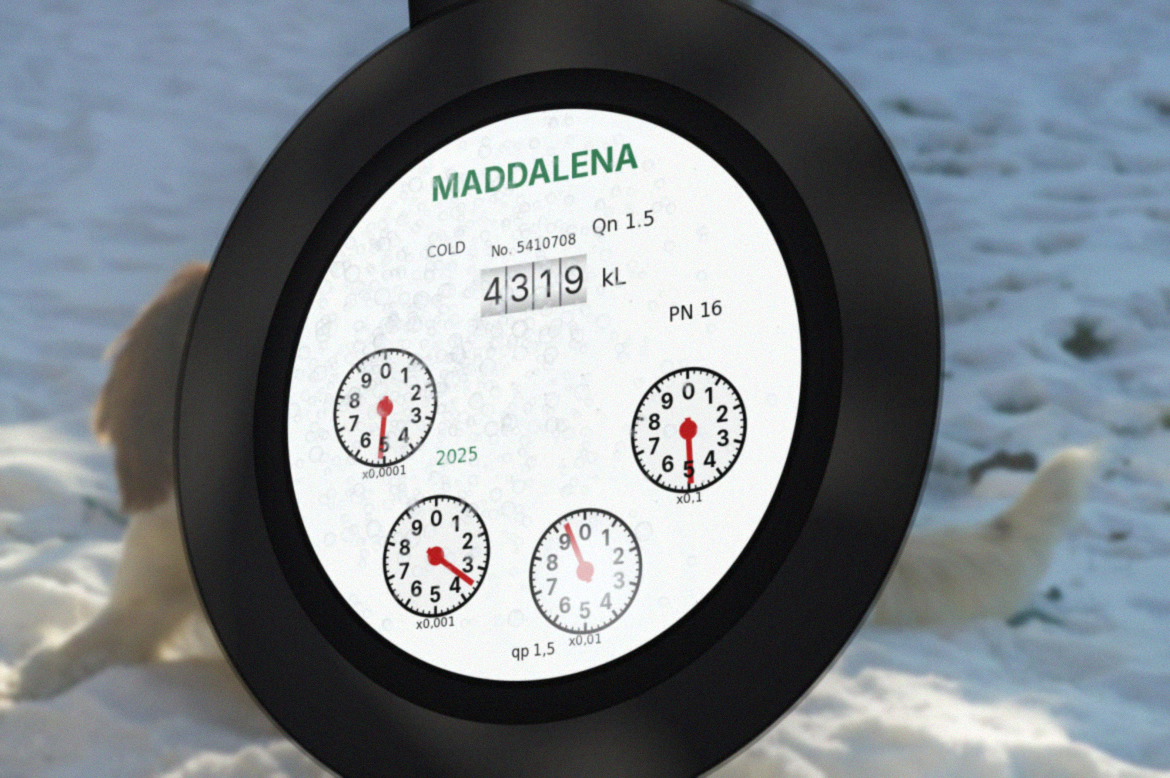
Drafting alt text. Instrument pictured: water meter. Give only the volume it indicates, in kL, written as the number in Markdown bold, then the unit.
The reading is **4319.4935** kL
